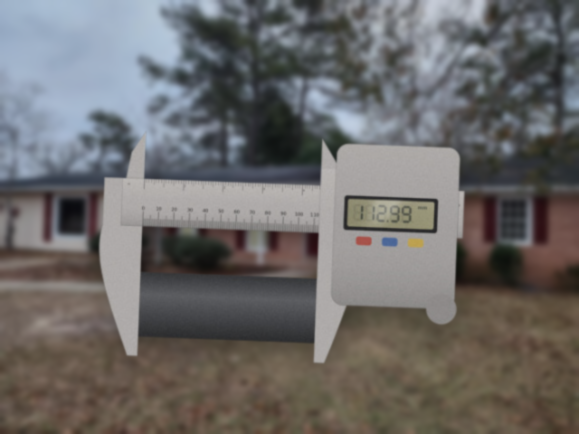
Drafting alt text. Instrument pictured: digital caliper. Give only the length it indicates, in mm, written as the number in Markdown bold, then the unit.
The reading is **112.99** mm
